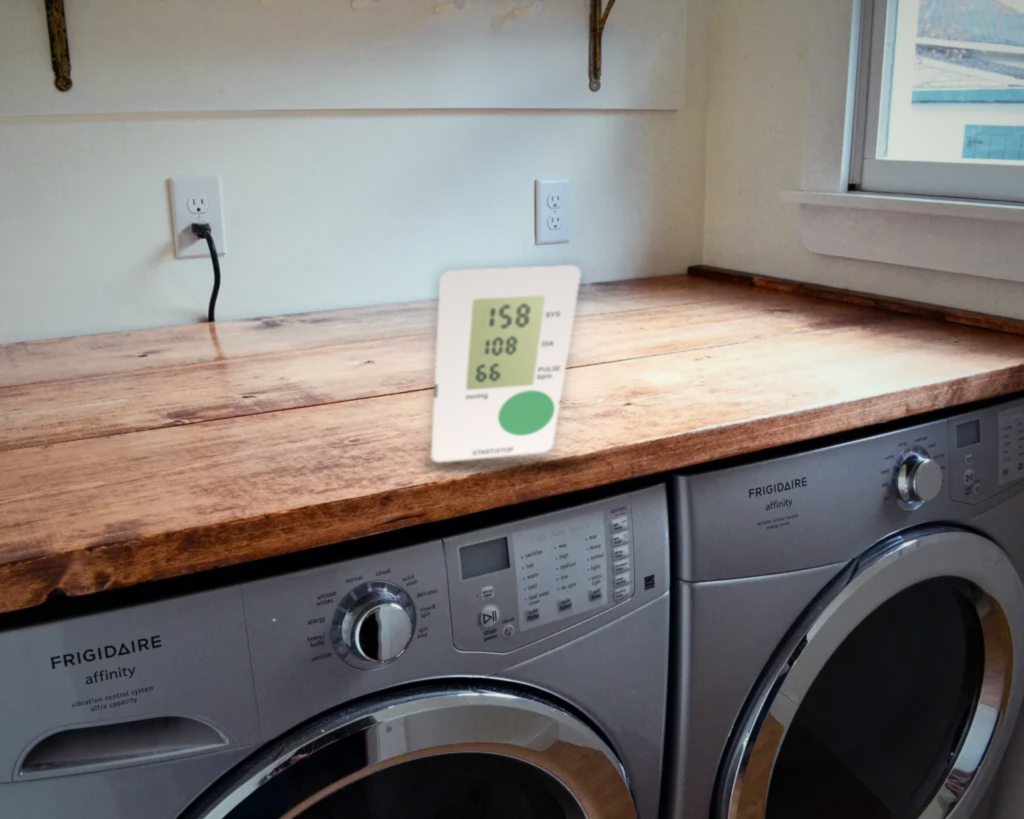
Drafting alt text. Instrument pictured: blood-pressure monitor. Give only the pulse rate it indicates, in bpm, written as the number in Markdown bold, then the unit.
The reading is **66** bpm
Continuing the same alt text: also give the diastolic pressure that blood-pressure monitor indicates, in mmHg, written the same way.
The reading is **108** mmHg
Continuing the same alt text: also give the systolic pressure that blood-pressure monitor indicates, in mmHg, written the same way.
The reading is **158** mmHg
